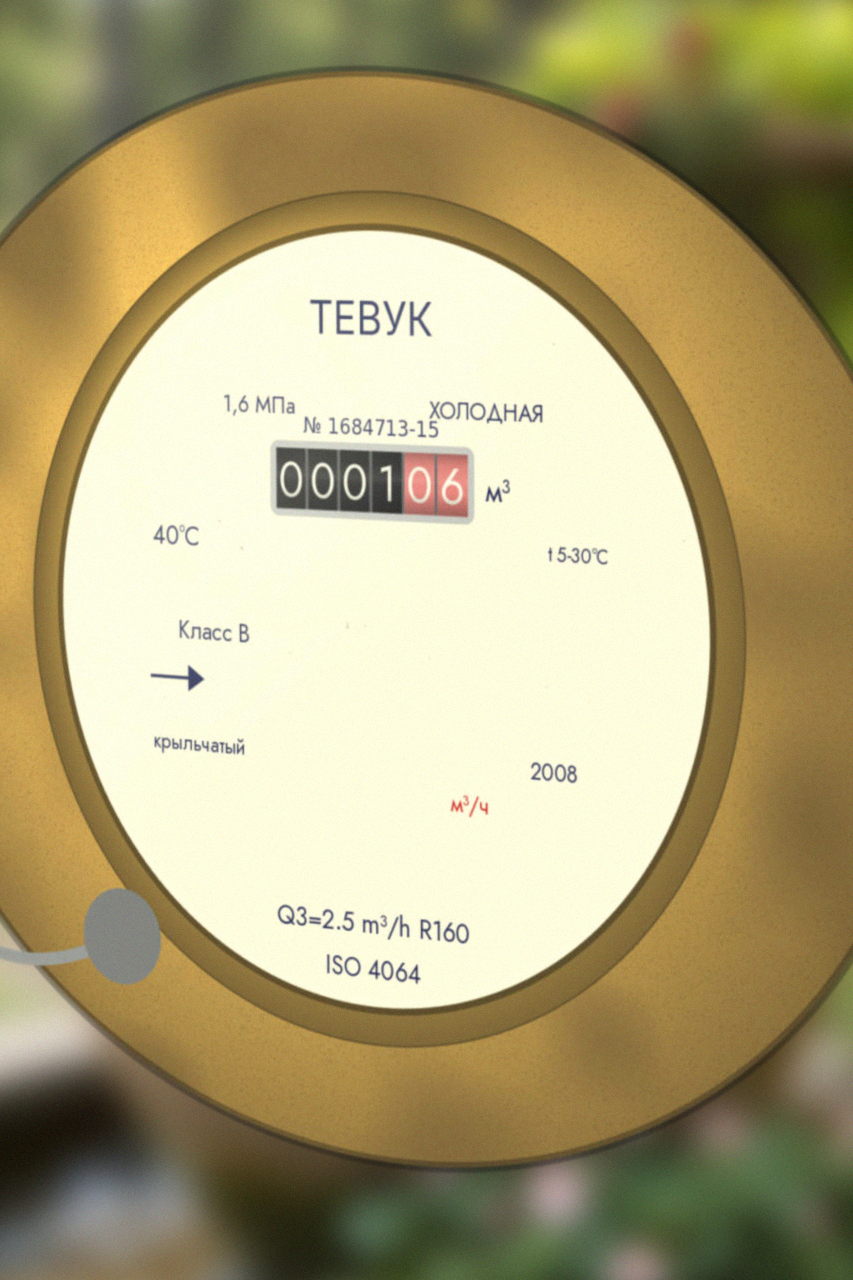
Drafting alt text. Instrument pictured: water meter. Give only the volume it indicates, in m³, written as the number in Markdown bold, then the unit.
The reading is **1.06** m³
